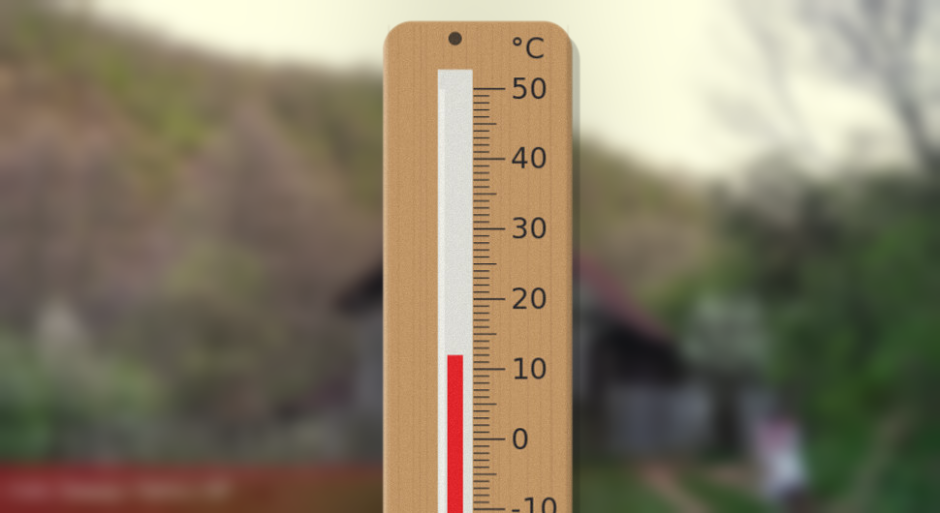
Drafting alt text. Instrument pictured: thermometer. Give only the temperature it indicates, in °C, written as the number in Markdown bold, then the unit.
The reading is **12** °C
